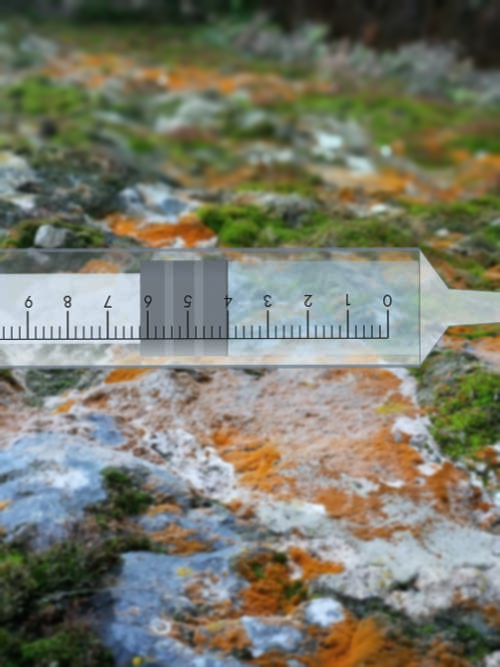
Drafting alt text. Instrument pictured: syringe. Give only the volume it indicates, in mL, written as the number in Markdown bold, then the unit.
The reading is **4** mL
